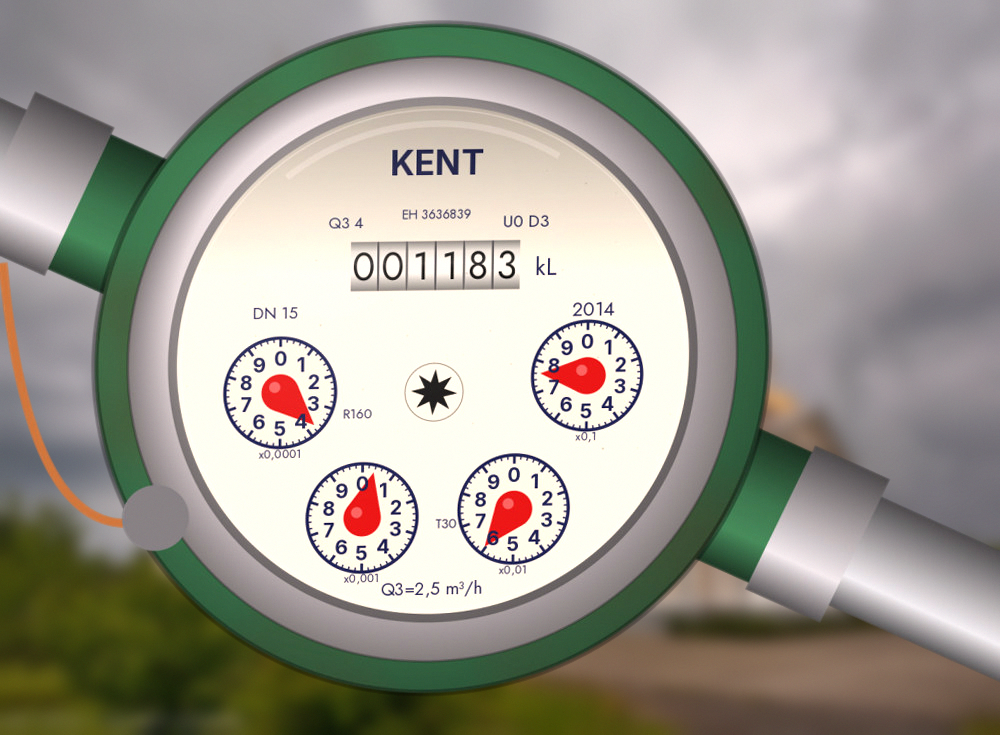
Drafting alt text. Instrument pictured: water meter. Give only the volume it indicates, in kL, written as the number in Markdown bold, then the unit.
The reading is **1183.7603** kL
